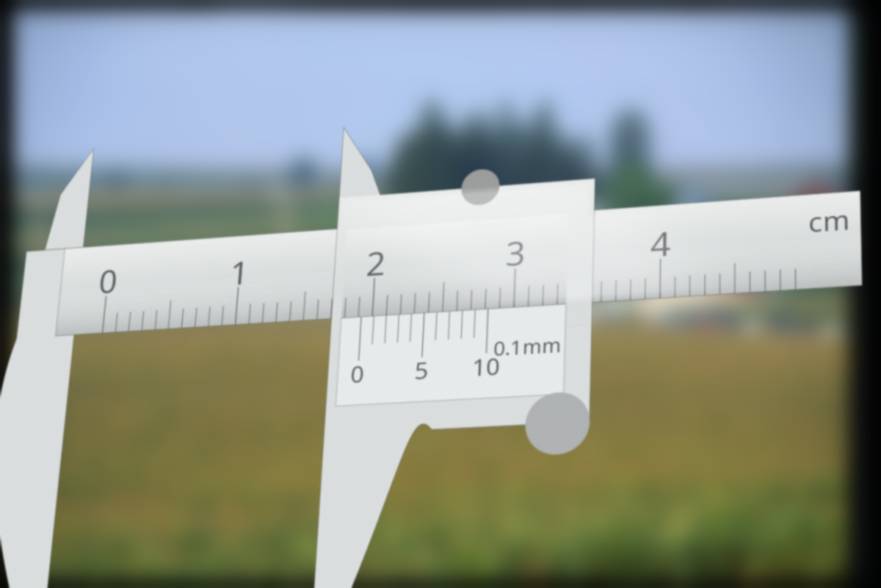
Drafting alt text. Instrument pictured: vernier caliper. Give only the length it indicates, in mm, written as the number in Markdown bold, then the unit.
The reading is **19.2** mm
